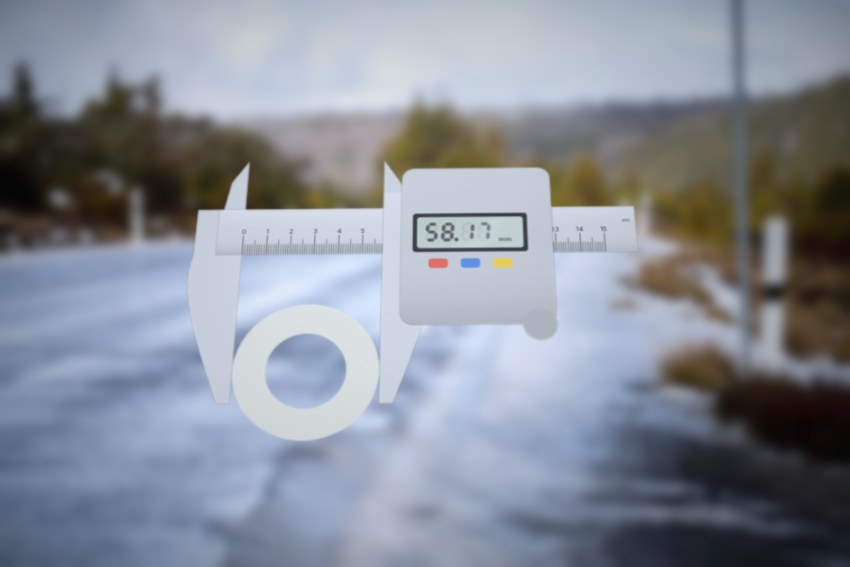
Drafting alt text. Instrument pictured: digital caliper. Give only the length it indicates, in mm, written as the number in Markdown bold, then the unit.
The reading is **58.17** mm
